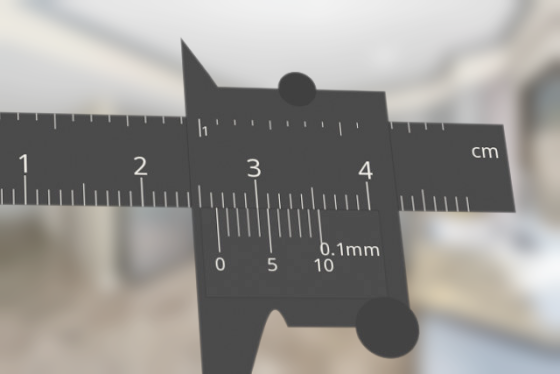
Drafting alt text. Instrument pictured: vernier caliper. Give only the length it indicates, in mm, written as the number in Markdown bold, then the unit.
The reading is **26.4** mm
